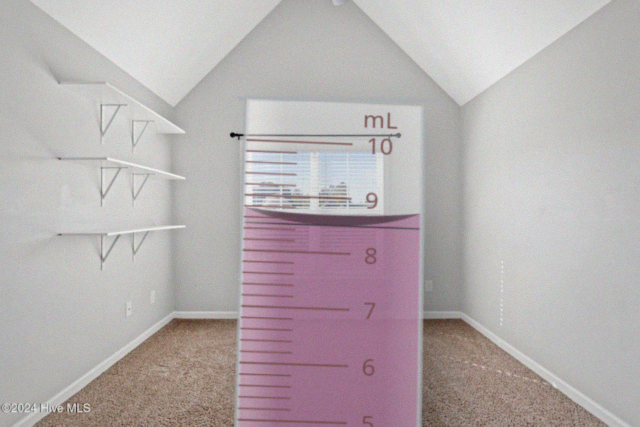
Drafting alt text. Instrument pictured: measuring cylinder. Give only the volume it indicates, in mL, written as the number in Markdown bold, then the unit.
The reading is **8.5** mL
